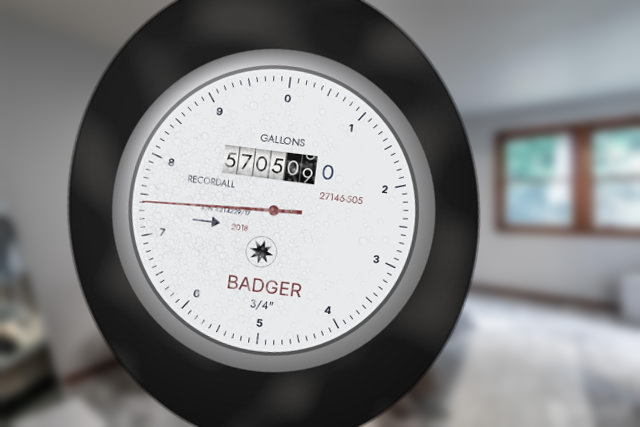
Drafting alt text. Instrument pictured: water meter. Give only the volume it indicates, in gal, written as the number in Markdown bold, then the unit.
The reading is **5705087.4** gal
